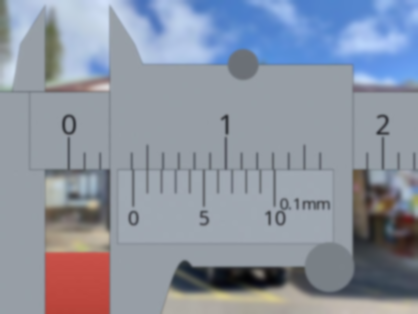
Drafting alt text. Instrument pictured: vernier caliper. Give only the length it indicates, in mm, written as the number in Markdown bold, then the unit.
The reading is **4.1** mm
